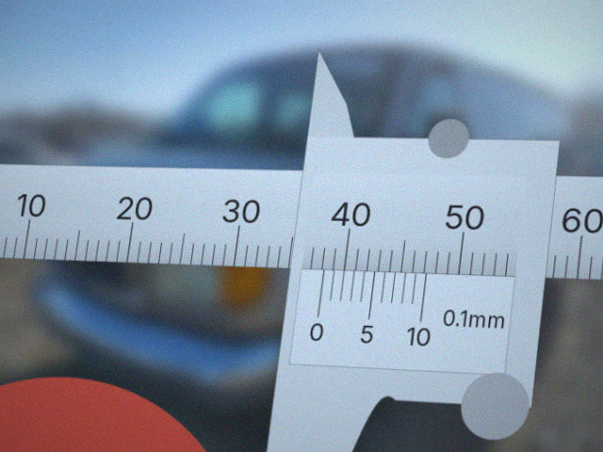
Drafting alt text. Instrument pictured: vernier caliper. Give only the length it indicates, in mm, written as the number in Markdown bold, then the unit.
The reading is **38.2** mm
